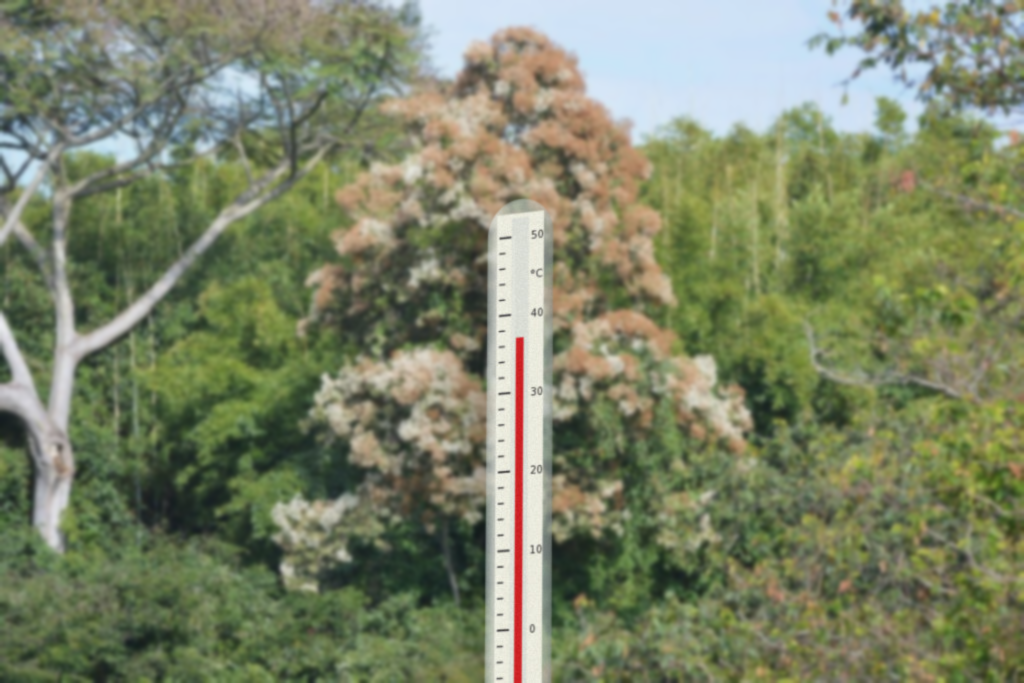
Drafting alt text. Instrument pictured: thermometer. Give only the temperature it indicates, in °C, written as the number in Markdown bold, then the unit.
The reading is **37** °C
